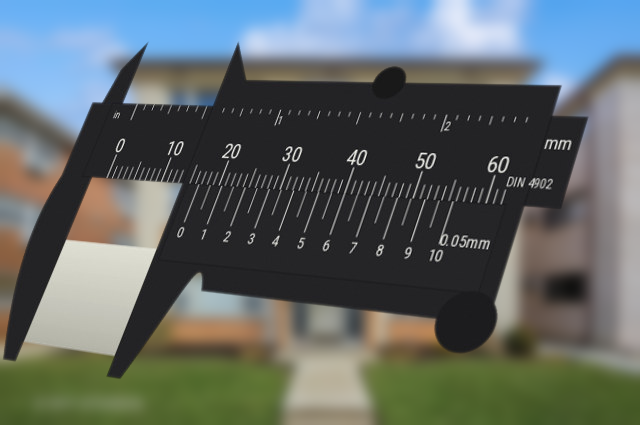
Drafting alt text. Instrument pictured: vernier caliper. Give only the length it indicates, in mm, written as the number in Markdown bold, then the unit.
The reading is **16.6** mm
